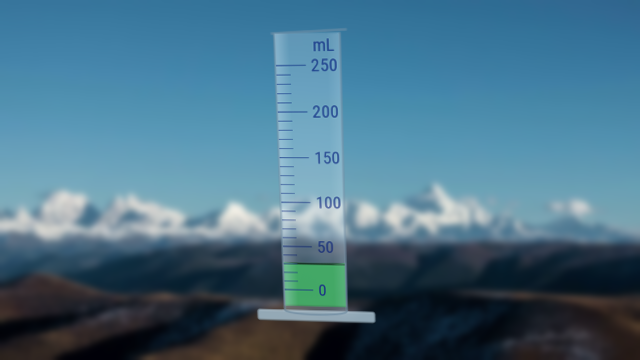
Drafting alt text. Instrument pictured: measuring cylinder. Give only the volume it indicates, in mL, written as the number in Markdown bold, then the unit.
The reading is **30** mL
